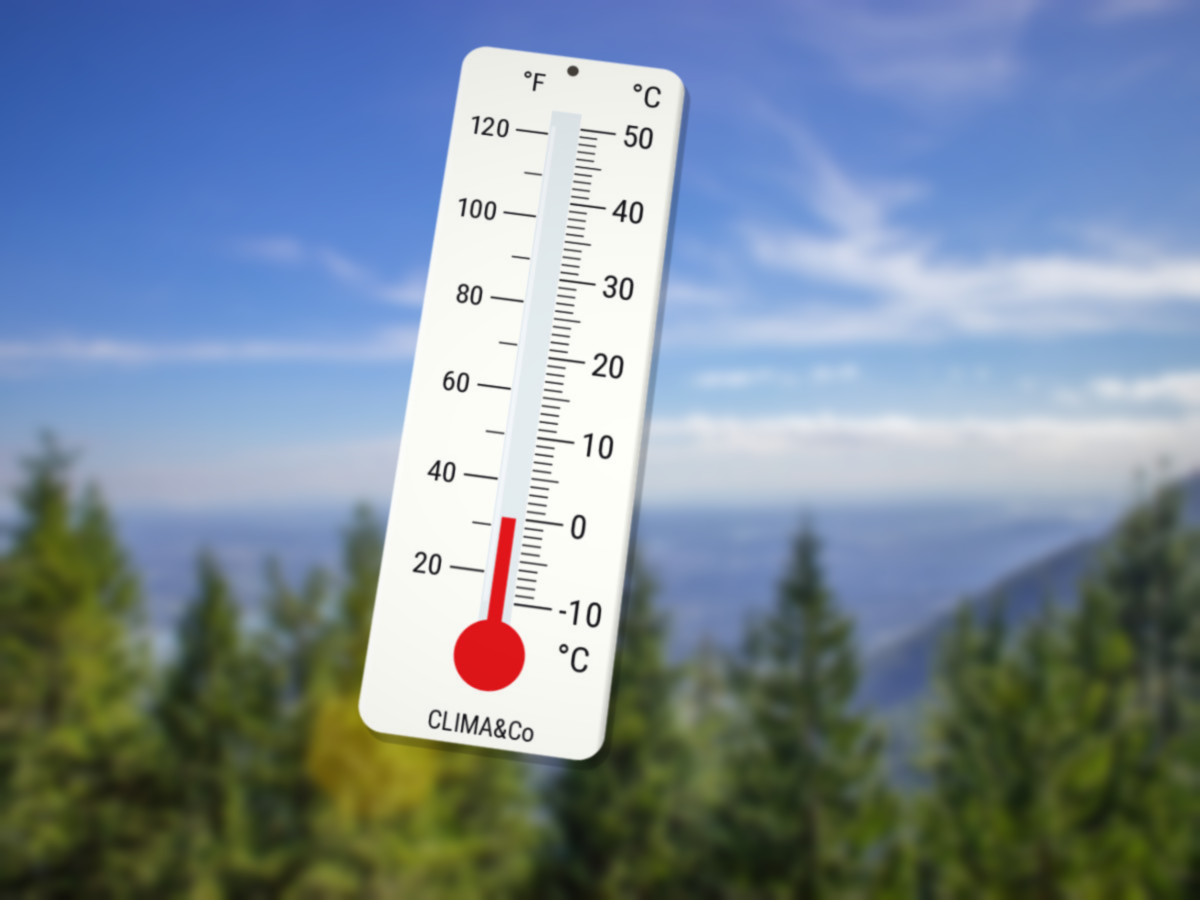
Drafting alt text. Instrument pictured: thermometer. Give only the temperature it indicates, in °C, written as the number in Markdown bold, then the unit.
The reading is **0** °C
